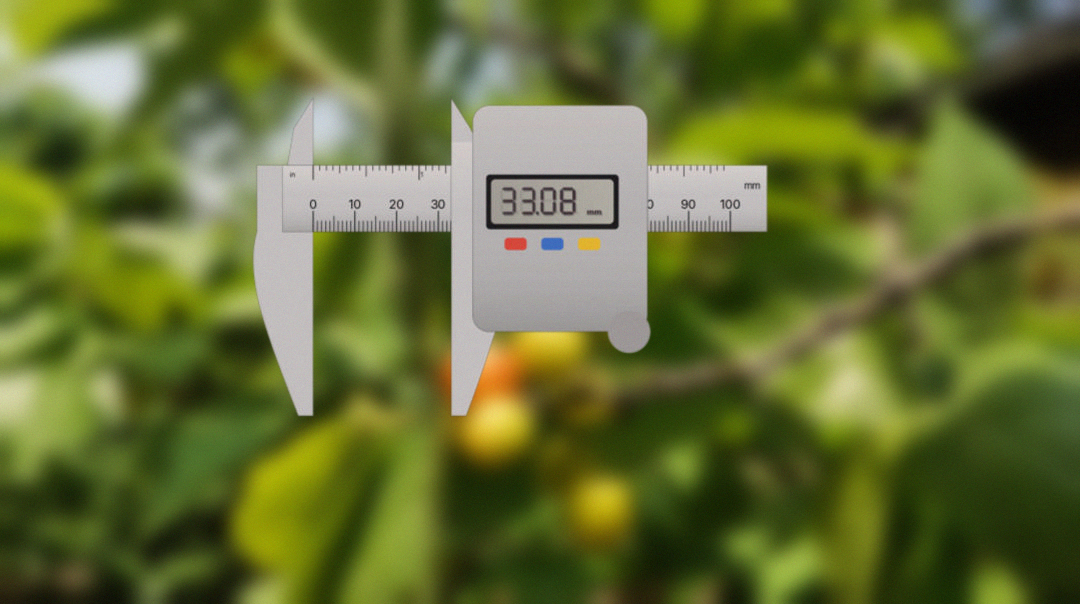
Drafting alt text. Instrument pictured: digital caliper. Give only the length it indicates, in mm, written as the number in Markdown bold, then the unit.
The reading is **33.08** mm
